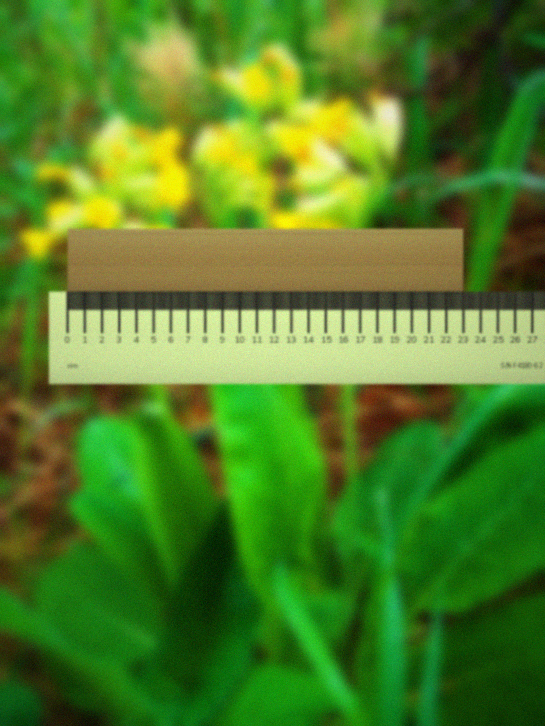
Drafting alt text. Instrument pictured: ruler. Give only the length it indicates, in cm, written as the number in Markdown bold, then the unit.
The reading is **23** cm
